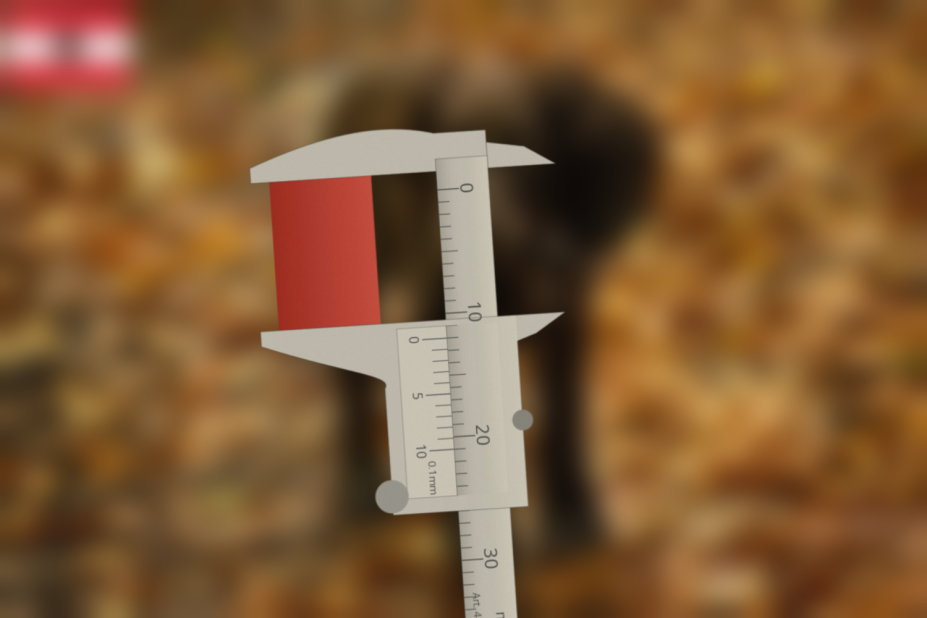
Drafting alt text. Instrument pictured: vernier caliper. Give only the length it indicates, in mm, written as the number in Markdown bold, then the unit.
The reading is **12.0** mm
